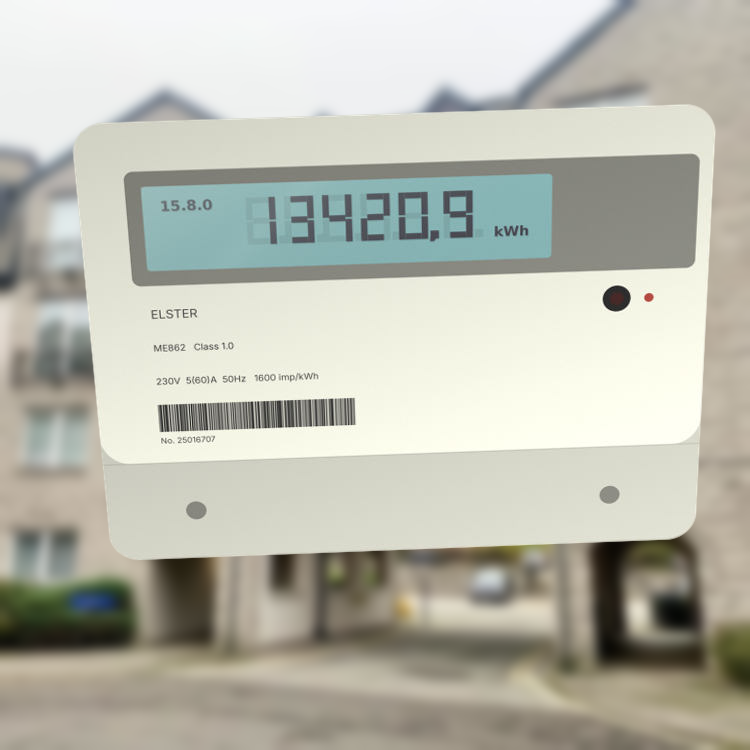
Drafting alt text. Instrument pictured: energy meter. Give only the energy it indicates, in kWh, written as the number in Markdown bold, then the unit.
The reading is **13420.9** kWh
